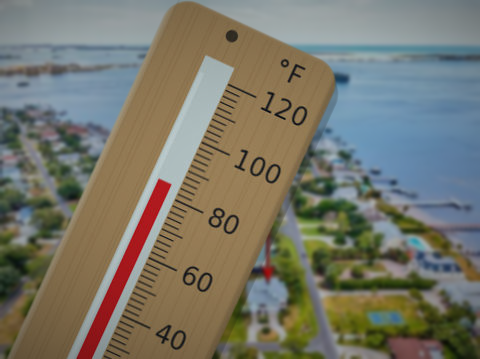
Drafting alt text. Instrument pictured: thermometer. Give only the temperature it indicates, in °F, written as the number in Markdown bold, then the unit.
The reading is **84** °F
